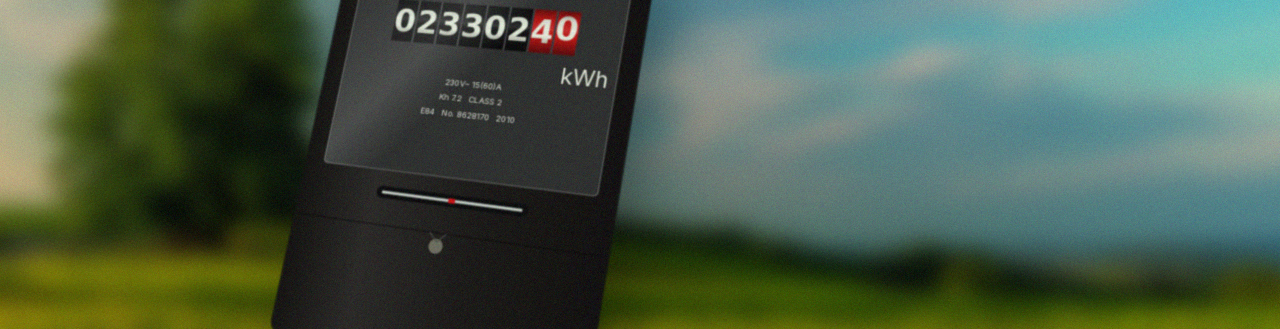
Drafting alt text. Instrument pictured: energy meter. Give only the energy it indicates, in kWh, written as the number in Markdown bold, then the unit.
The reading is **23302.40** kWh
